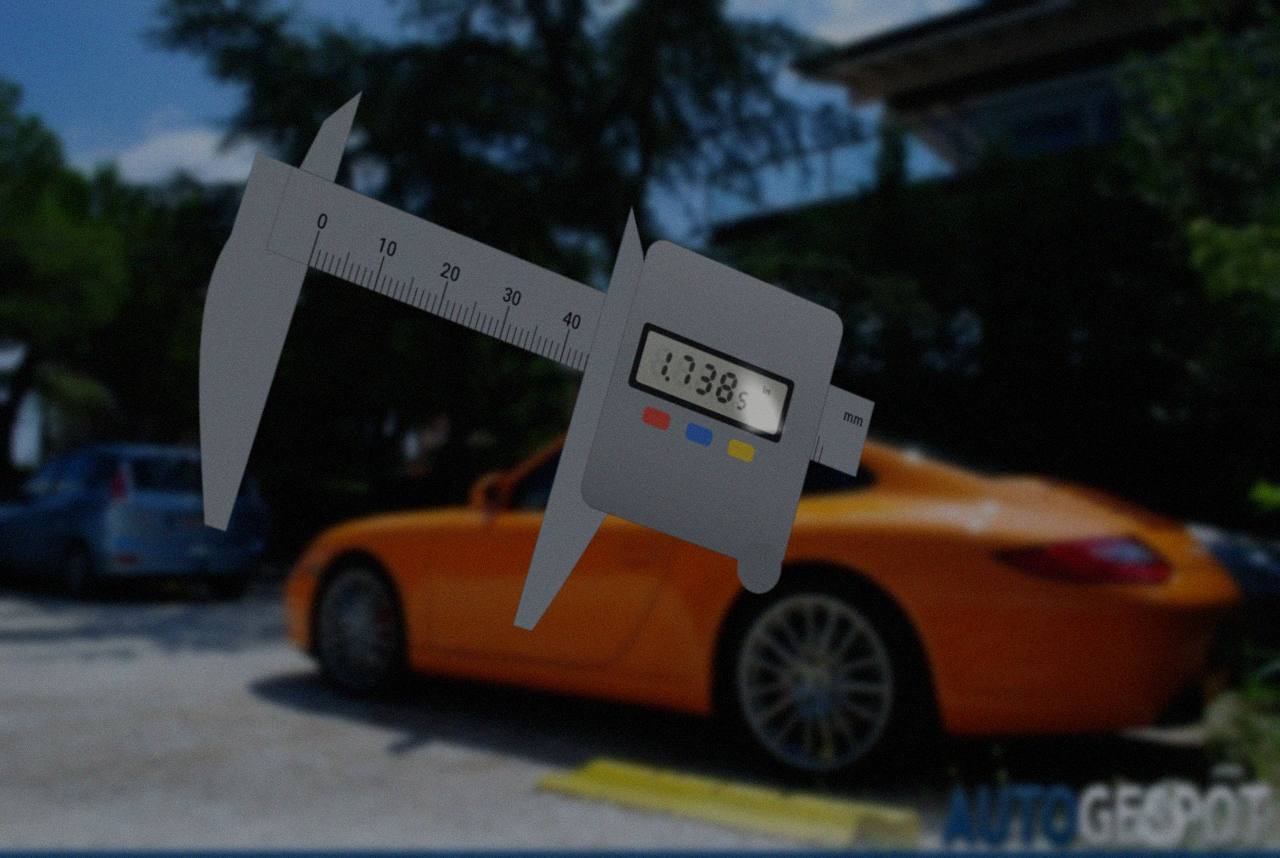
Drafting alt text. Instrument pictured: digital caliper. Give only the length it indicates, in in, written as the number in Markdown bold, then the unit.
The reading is **1.7385** in
